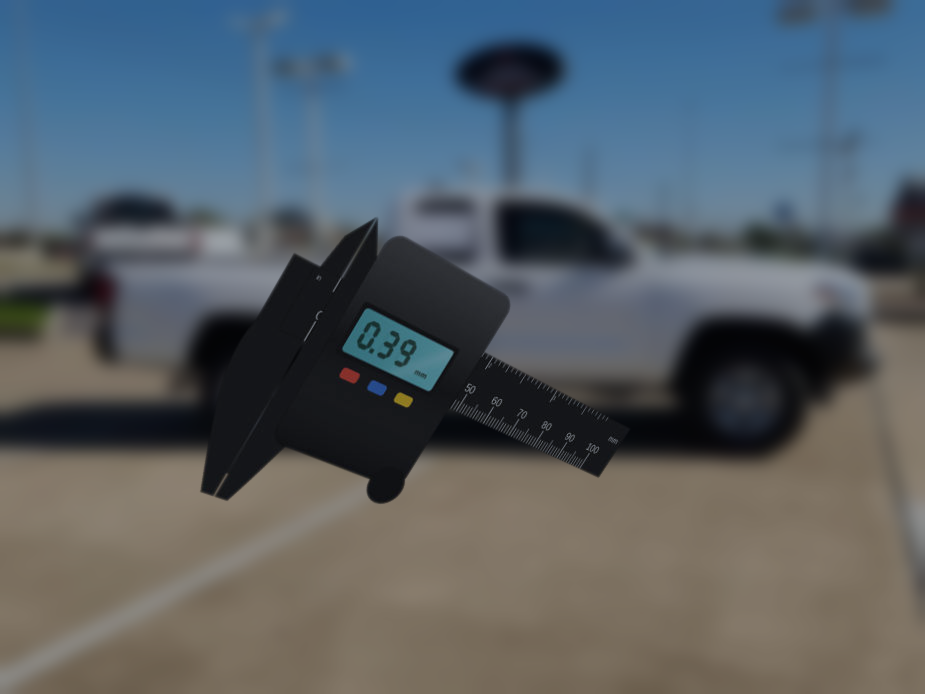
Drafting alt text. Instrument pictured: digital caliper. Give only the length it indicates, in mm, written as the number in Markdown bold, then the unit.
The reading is **0.39** mm
